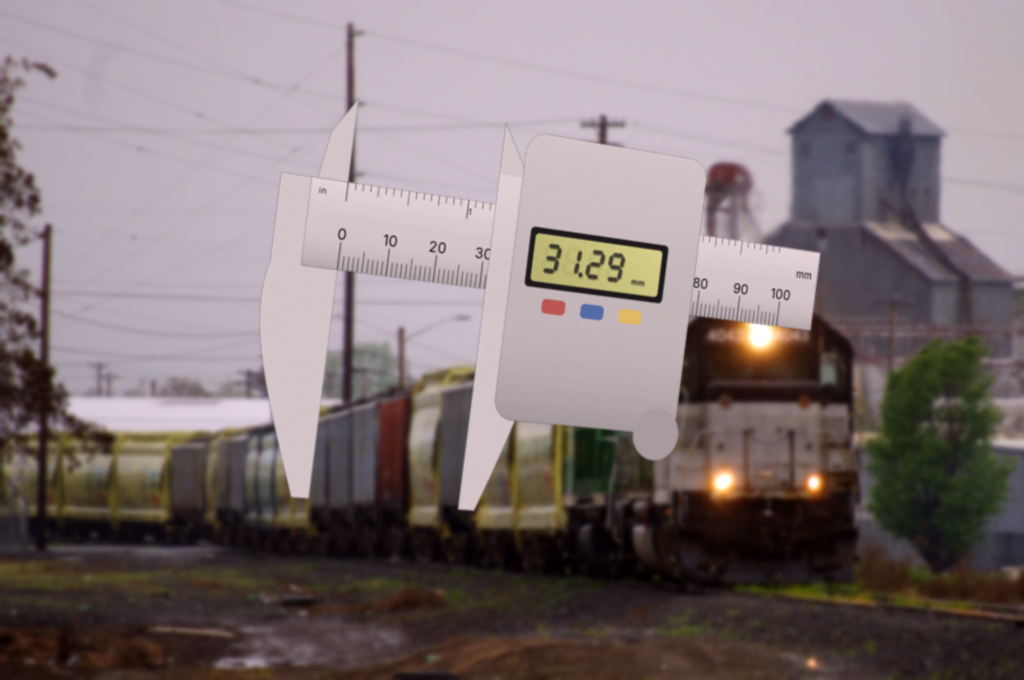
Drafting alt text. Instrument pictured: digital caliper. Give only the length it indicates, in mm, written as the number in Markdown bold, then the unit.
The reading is **31.29** mm
